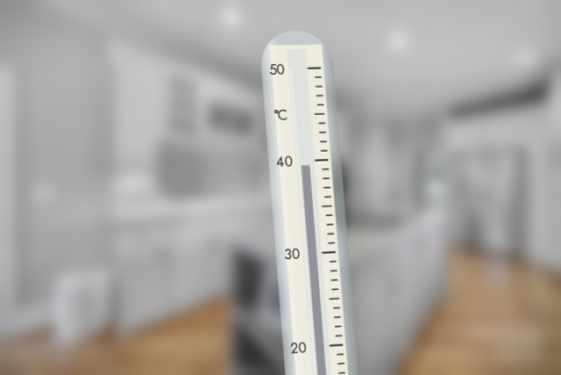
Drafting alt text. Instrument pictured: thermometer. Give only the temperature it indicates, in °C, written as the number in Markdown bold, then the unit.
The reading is **39.5** °C
